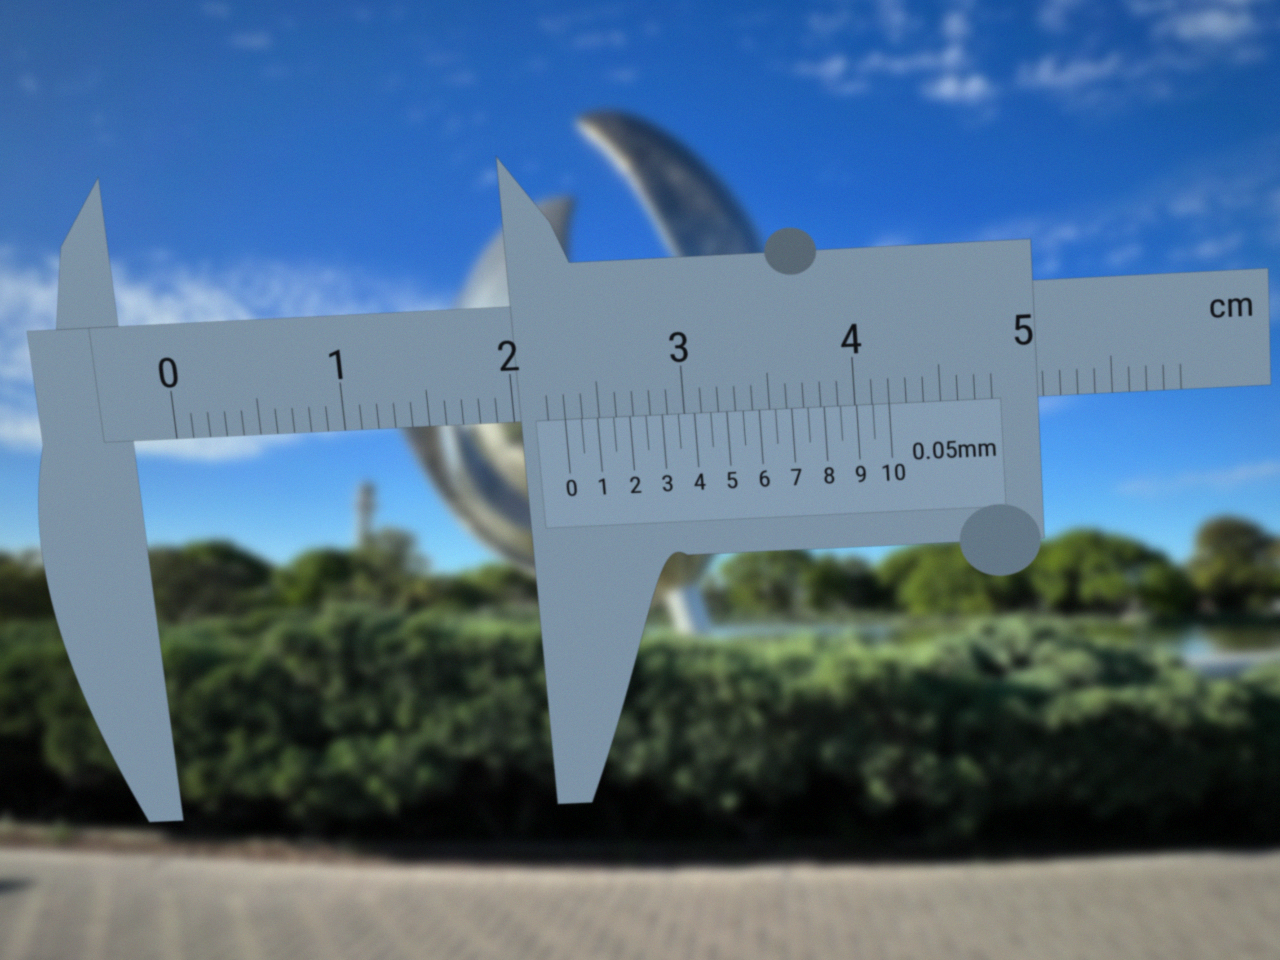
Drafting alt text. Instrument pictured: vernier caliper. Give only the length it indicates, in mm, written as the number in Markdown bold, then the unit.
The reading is **23.0** mm
